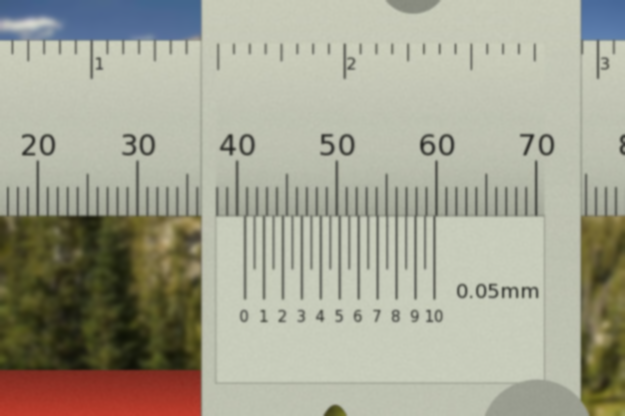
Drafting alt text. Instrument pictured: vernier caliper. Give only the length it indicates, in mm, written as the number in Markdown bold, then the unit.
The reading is **40.8** mm
